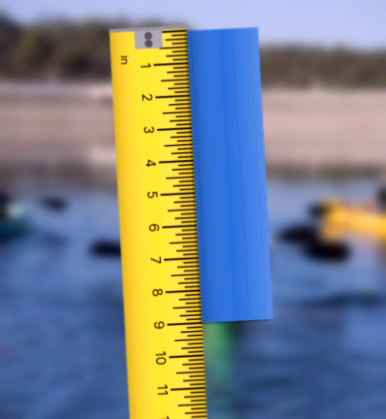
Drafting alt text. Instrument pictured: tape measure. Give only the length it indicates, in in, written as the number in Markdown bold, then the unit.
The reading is **9** in
